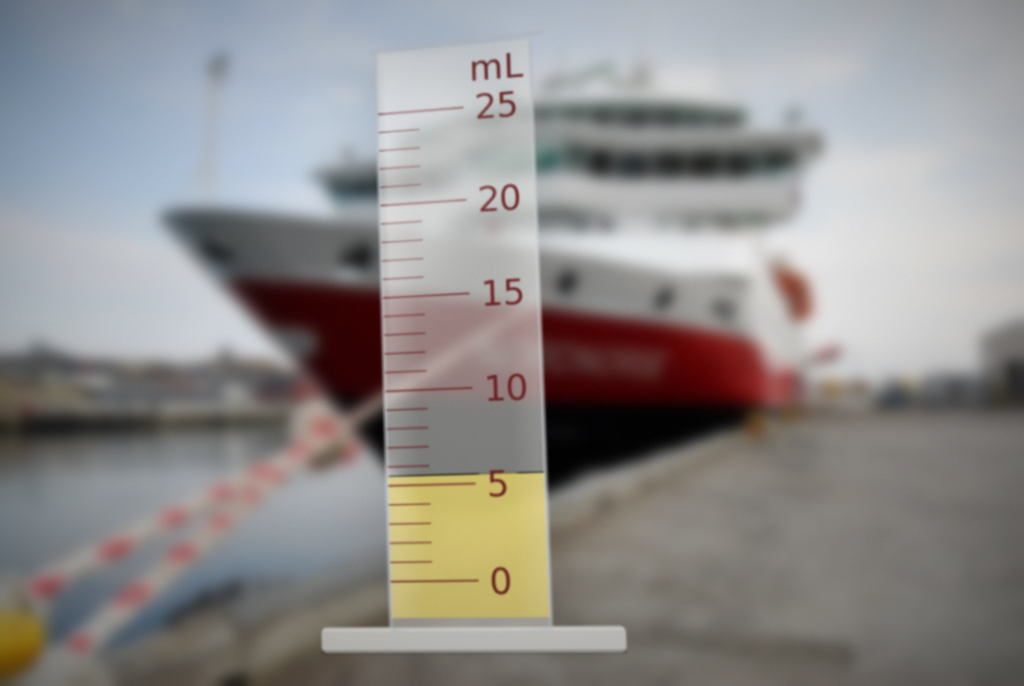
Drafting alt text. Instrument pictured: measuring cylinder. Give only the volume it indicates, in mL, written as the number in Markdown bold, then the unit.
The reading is **5.5** mL
